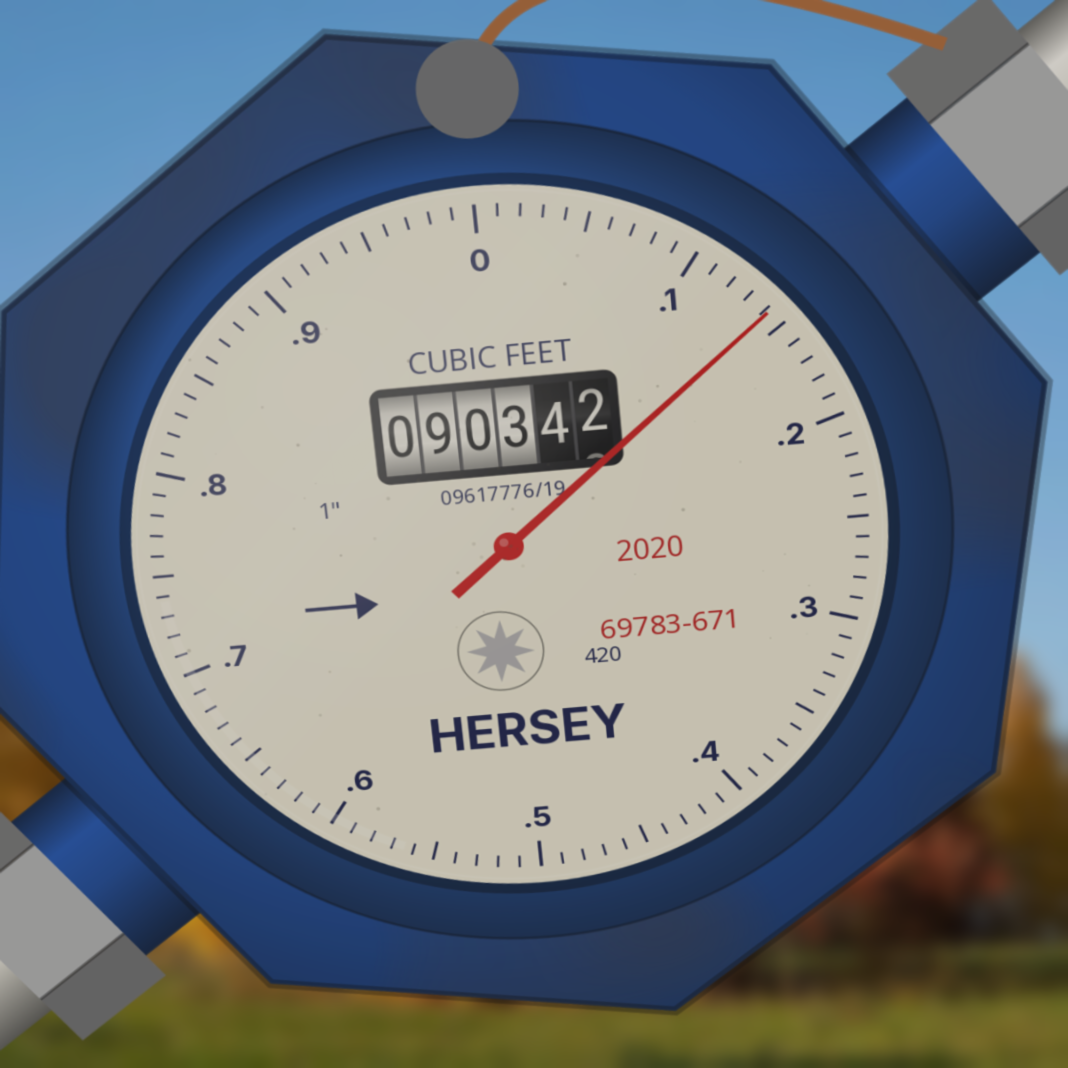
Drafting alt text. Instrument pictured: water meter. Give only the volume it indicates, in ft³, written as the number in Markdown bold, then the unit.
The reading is **90342.14** ft³
